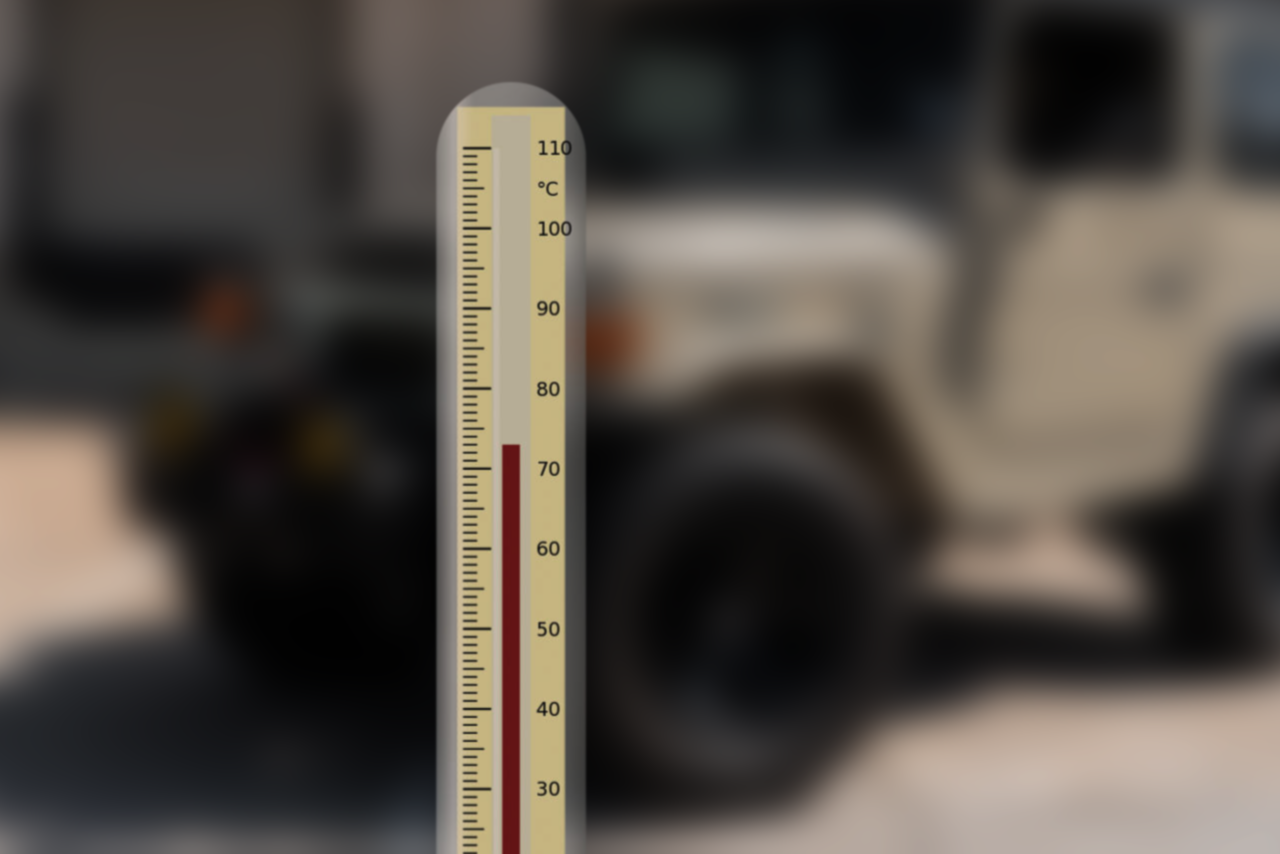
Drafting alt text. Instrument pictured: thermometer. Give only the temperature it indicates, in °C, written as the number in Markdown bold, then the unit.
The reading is **73** °C
